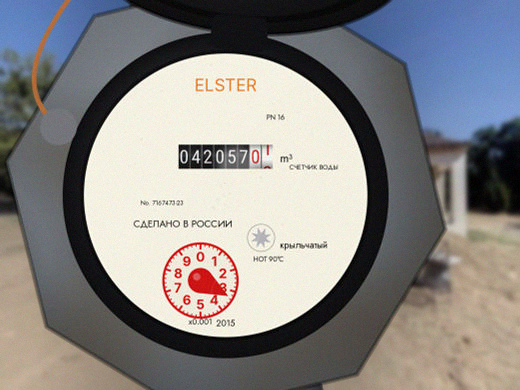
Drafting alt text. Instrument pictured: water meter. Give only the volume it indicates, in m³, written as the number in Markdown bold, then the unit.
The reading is **42057.013** m³
